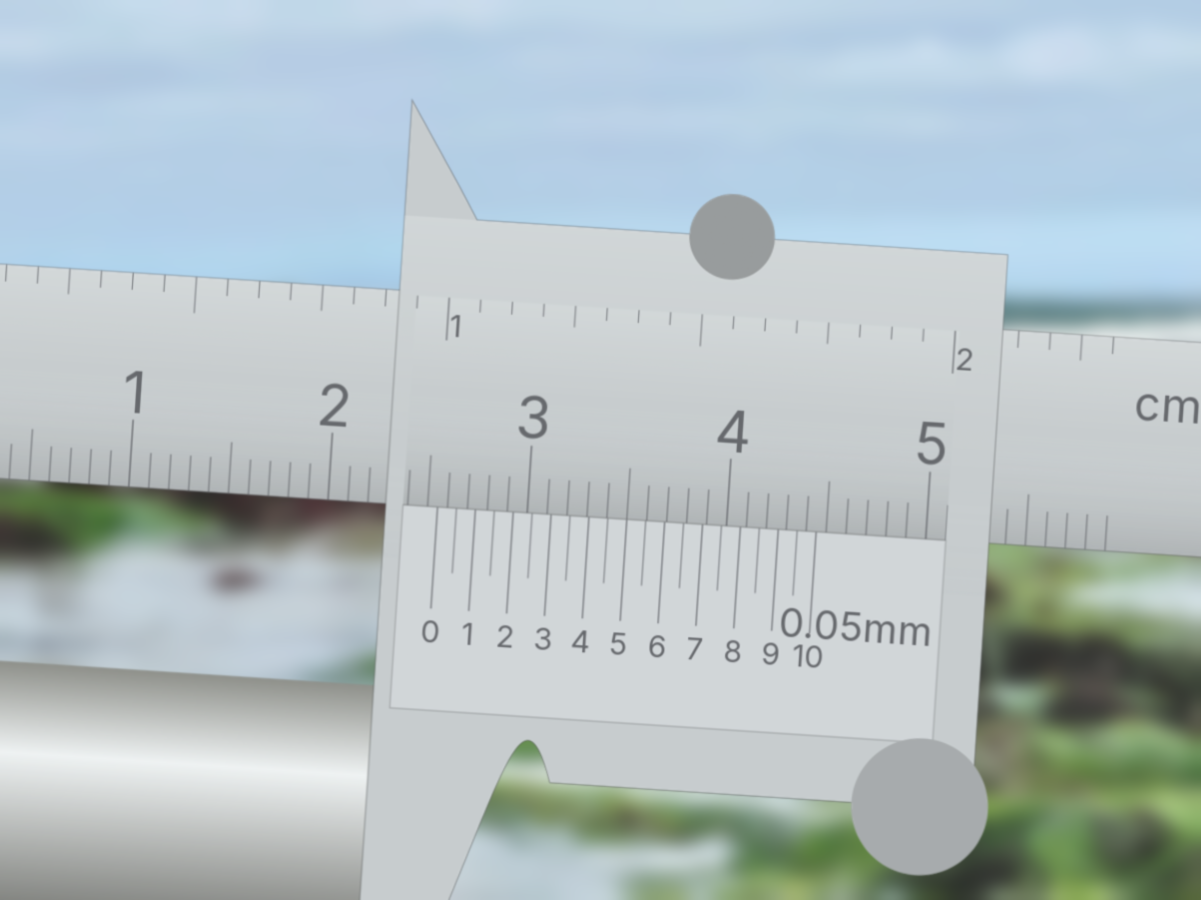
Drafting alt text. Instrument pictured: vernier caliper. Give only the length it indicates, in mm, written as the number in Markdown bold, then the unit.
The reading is **25.5** mm
